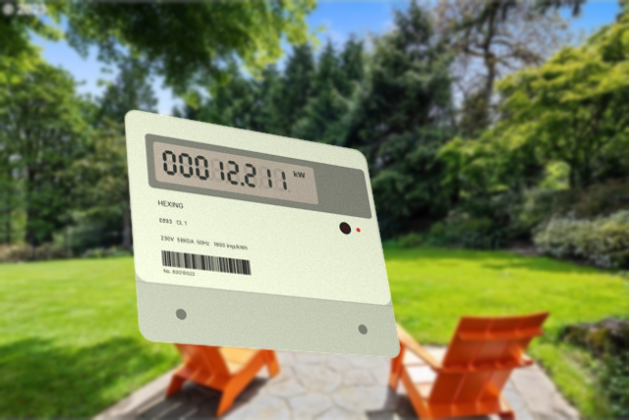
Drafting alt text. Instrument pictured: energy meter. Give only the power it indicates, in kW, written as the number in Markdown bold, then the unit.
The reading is **12.211** kW
